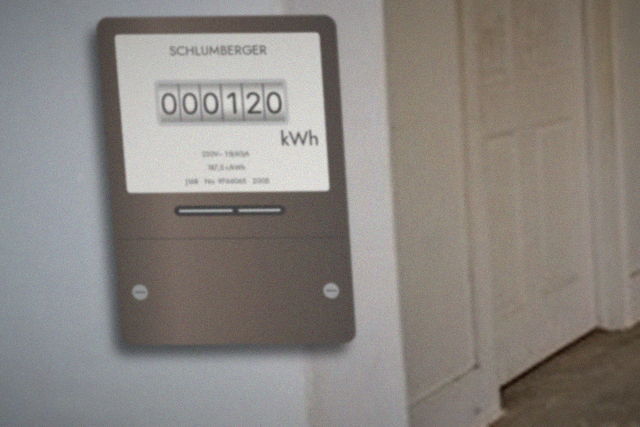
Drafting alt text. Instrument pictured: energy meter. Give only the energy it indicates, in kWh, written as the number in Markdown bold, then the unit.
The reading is **120** kWh
